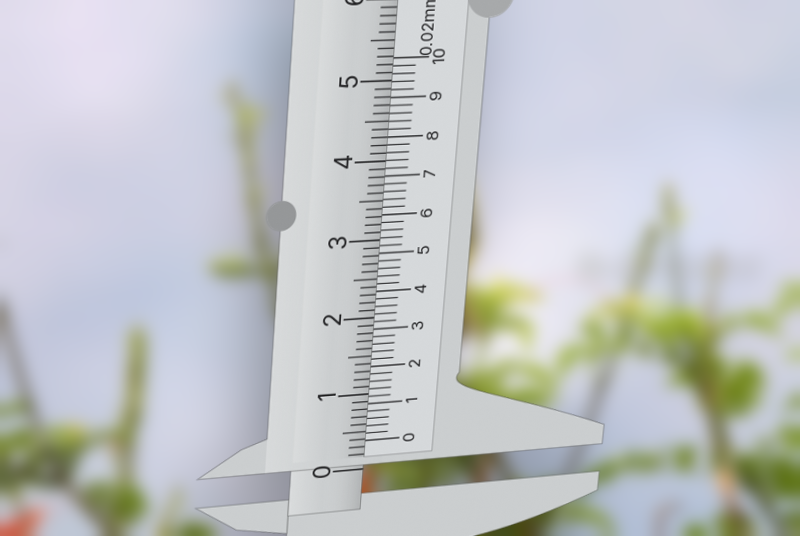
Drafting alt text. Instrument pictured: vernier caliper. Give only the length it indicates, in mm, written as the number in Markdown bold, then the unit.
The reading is **3.8** mm
